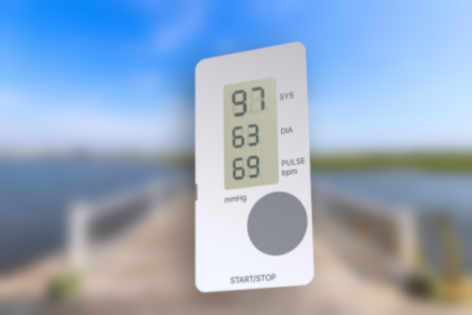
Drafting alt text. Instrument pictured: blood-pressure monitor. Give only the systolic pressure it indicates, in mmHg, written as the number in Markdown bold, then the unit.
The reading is **97** mmHg
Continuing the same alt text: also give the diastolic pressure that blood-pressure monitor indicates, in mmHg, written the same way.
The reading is **63** mmHg
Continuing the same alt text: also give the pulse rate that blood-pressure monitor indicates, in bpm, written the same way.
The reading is **69** bpm
